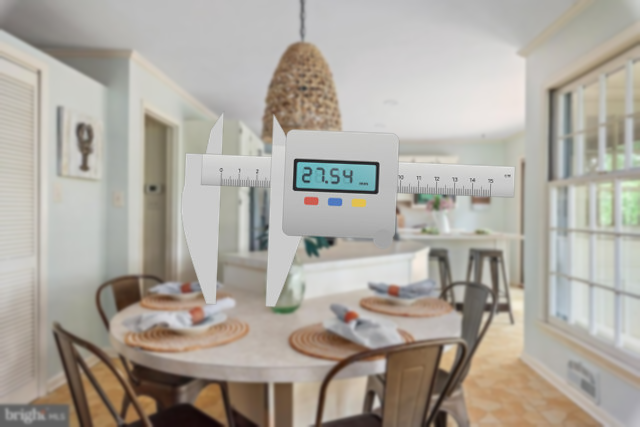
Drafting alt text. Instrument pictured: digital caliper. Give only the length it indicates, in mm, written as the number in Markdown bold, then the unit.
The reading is **27.54** mm
